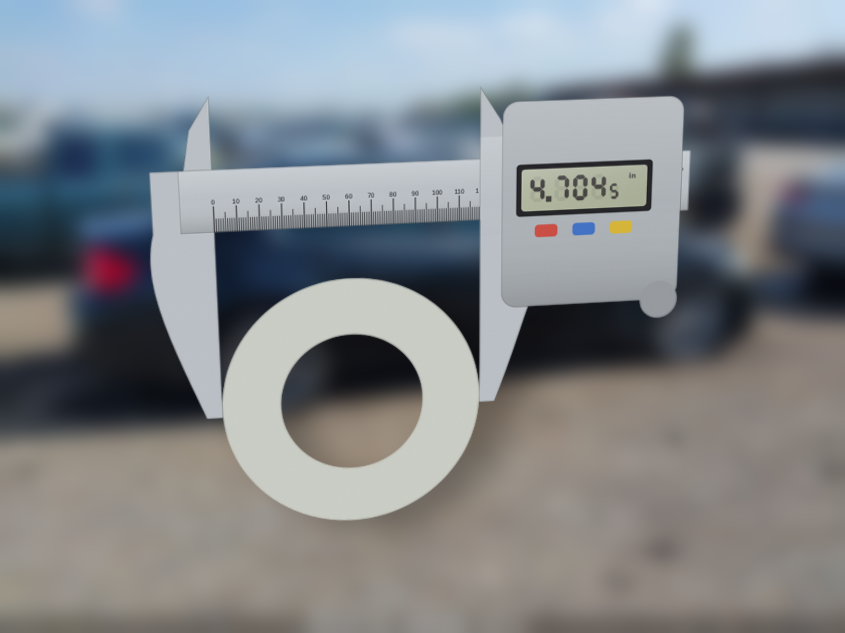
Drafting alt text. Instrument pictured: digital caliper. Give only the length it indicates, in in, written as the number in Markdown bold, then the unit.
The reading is **4.7045** in
